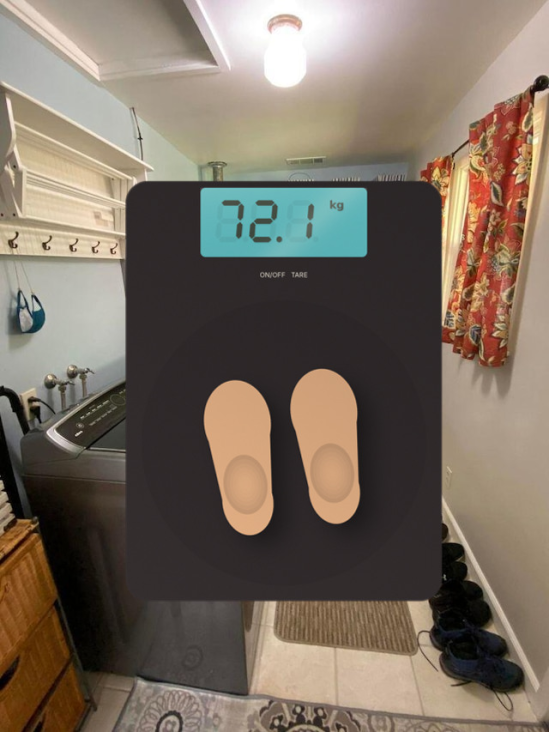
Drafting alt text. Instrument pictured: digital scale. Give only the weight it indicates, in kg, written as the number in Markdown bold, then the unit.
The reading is **72.1** kg
